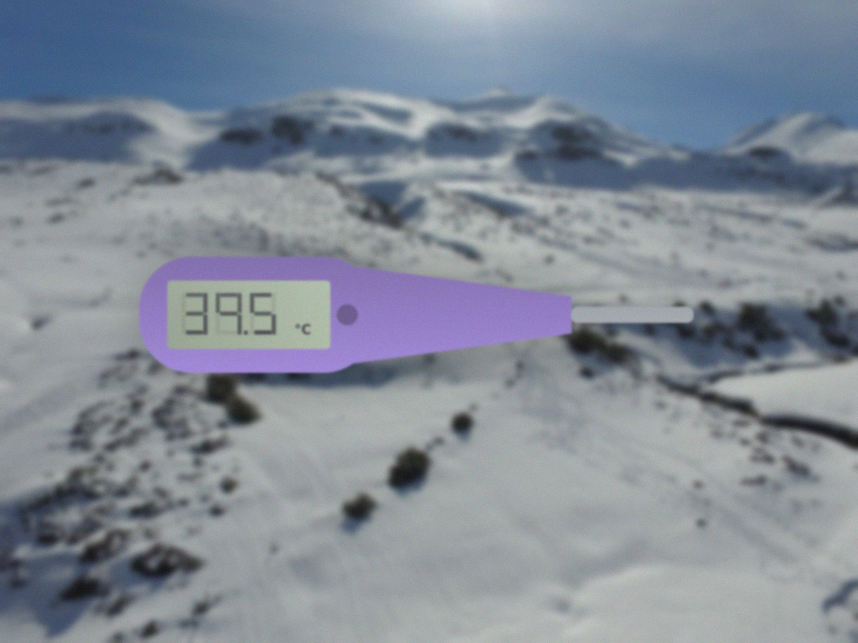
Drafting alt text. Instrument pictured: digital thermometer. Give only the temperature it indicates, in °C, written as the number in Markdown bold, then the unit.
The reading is **39.5** °C
